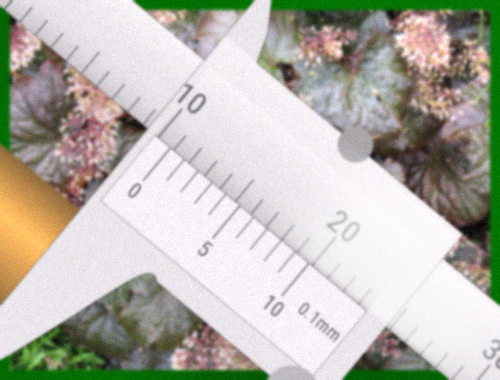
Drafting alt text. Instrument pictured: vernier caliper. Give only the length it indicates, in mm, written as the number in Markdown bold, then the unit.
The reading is **10.8** mm
